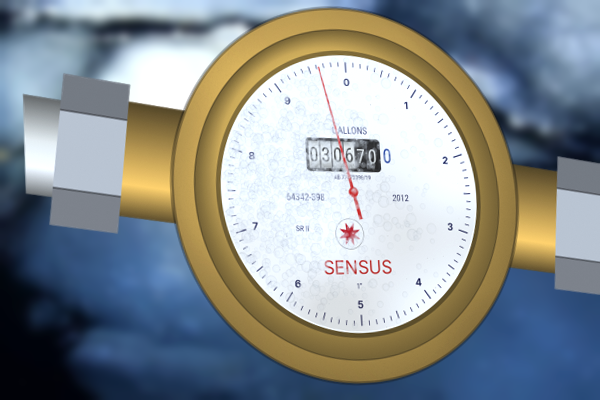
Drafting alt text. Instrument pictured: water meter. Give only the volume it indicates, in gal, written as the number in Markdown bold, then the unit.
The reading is **306699.6** gal
